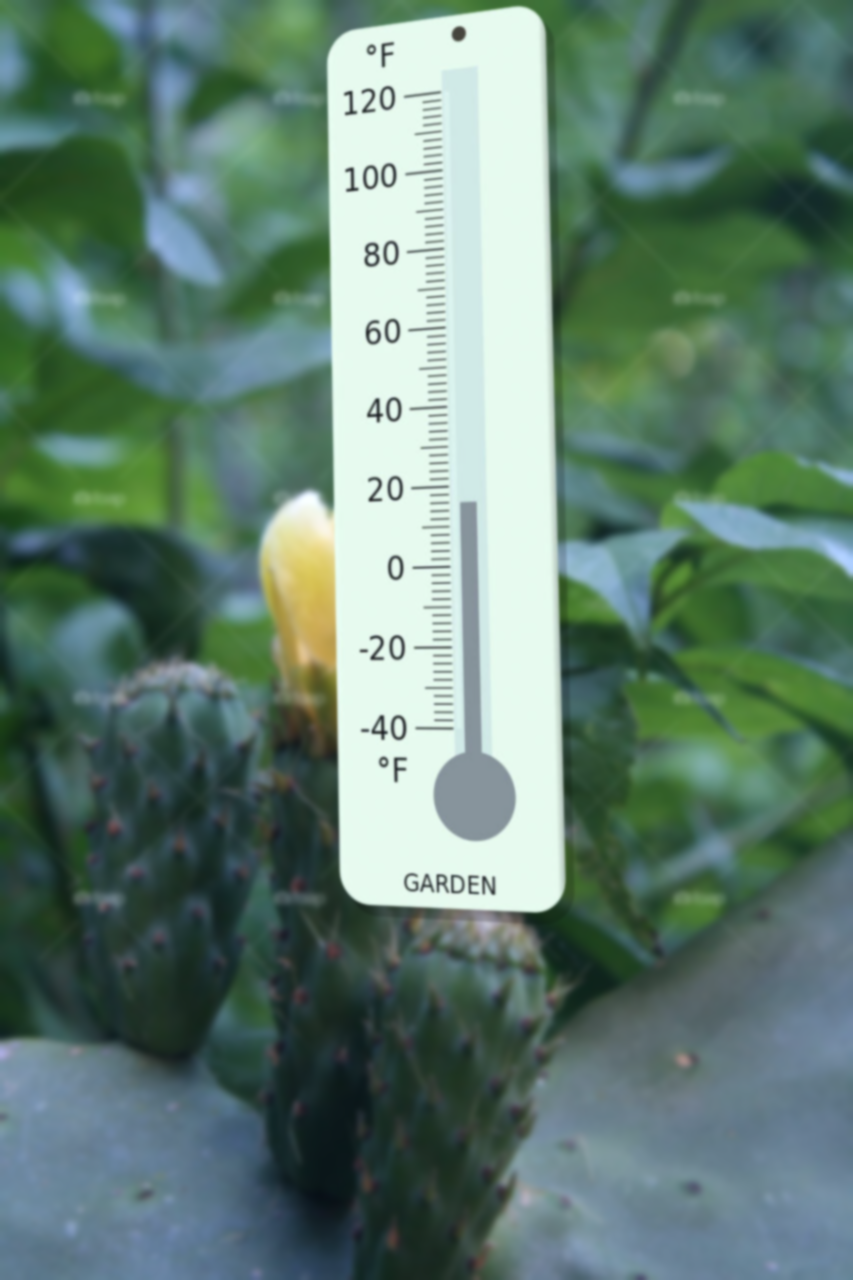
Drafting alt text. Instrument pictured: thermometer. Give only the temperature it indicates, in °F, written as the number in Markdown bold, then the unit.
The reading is **16** °F
